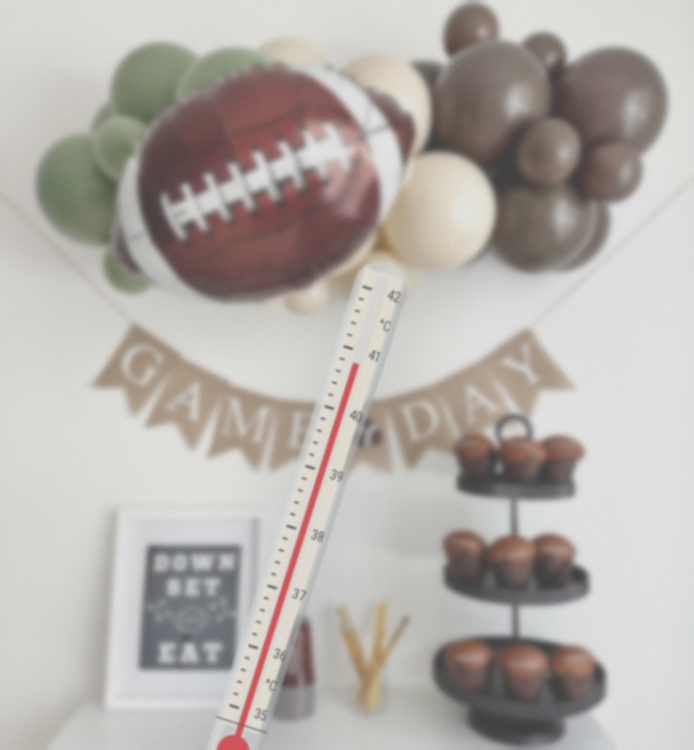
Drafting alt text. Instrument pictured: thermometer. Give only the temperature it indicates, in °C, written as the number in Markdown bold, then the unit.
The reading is **40.8** °C
